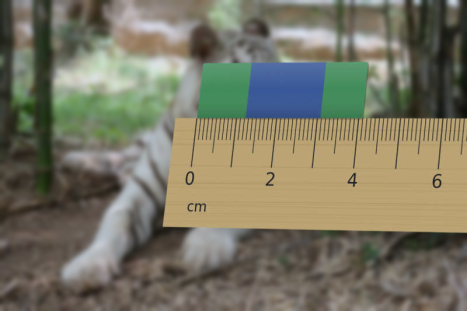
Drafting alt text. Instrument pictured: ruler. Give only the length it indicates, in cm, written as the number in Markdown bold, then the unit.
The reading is **4.1** cm
